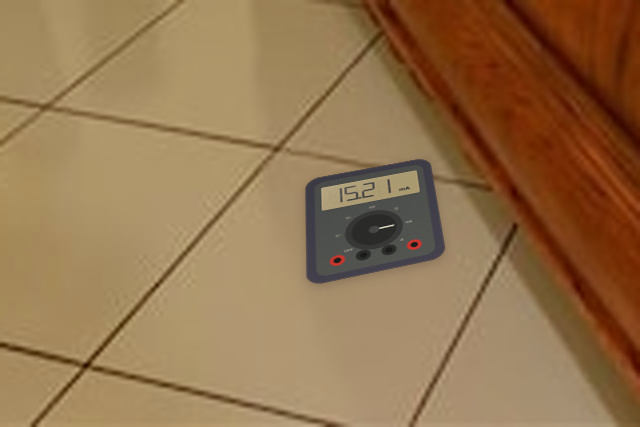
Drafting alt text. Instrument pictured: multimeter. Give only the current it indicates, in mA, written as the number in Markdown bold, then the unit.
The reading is **15.21** mA
